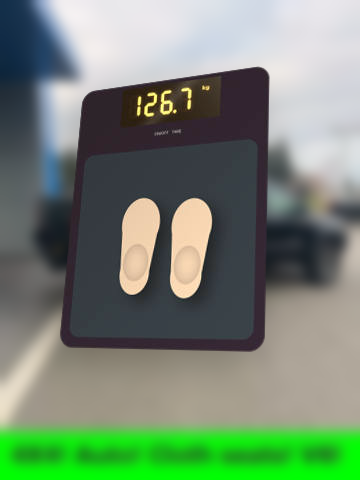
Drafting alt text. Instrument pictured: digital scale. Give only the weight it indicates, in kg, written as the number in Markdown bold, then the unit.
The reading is **126.7** kg
